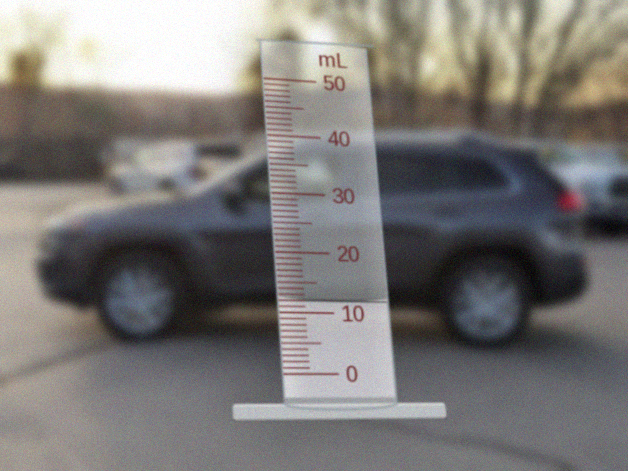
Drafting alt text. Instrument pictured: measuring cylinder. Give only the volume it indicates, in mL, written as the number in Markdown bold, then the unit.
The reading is **12** mL
